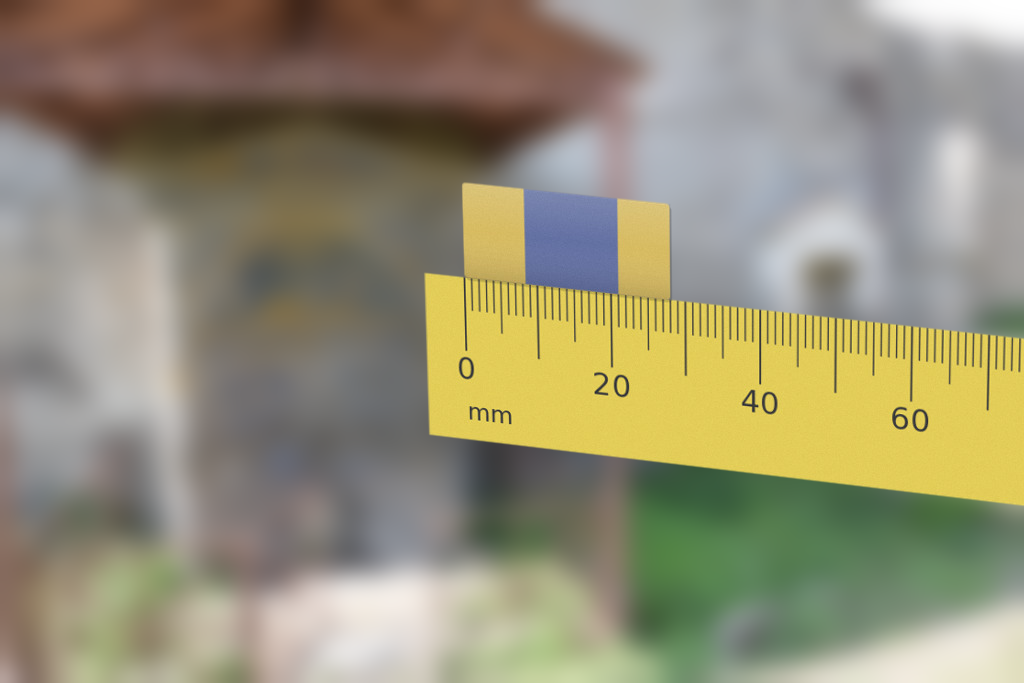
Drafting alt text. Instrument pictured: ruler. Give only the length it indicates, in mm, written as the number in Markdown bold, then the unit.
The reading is **28** mm
